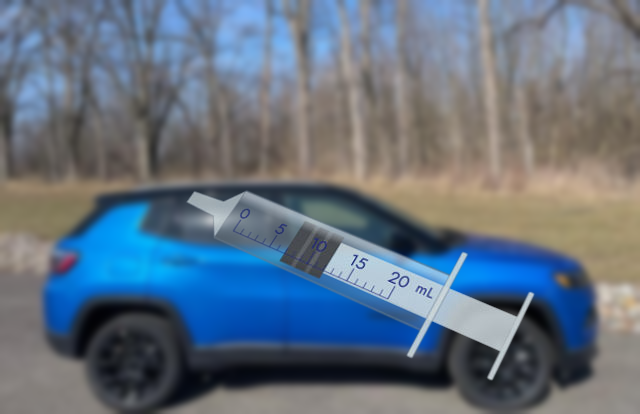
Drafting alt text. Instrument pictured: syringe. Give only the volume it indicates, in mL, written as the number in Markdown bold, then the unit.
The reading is **7** mL
